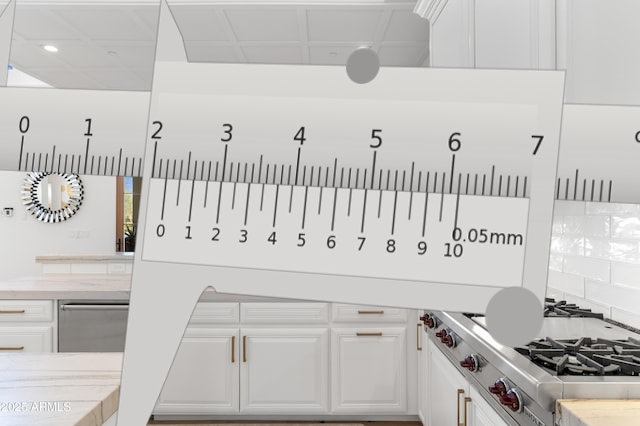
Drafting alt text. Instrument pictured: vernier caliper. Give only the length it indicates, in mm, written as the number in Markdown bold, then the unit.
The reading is **22.0** mm
